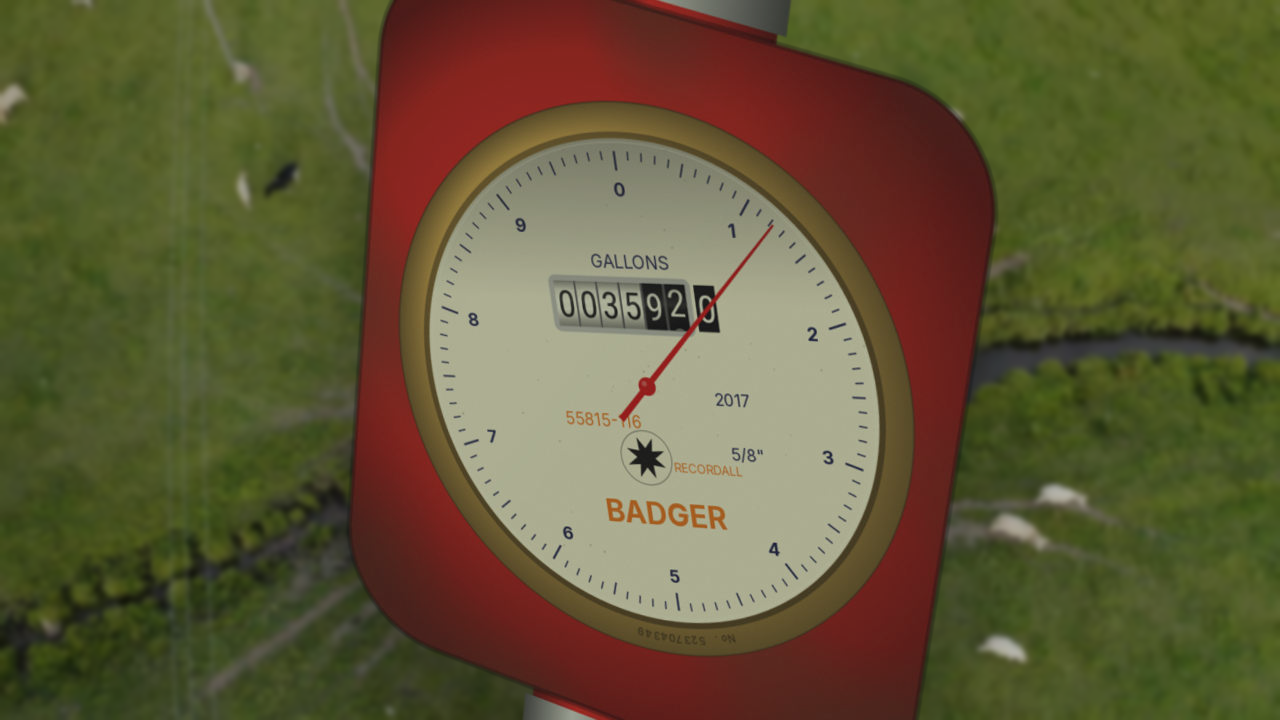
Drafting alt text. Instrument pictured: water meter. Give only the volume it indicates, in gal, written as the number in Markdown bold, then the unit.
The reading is **35921.2** gal
